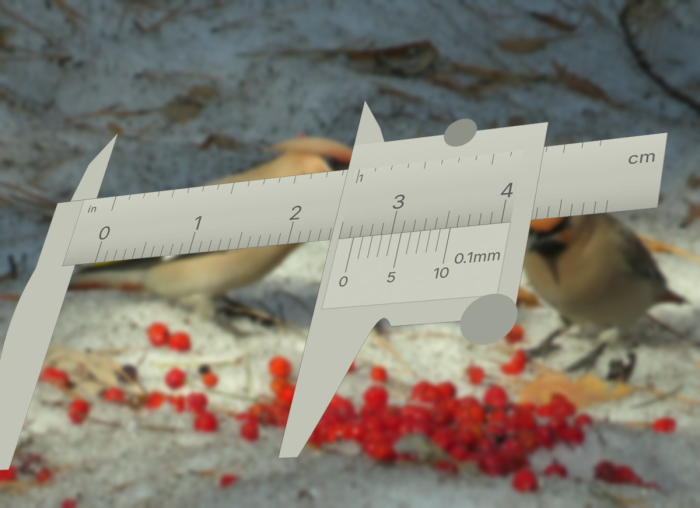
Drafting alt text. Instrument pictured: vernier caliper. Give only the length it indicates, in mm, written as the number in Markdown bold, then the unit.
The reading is **26.4** mm
